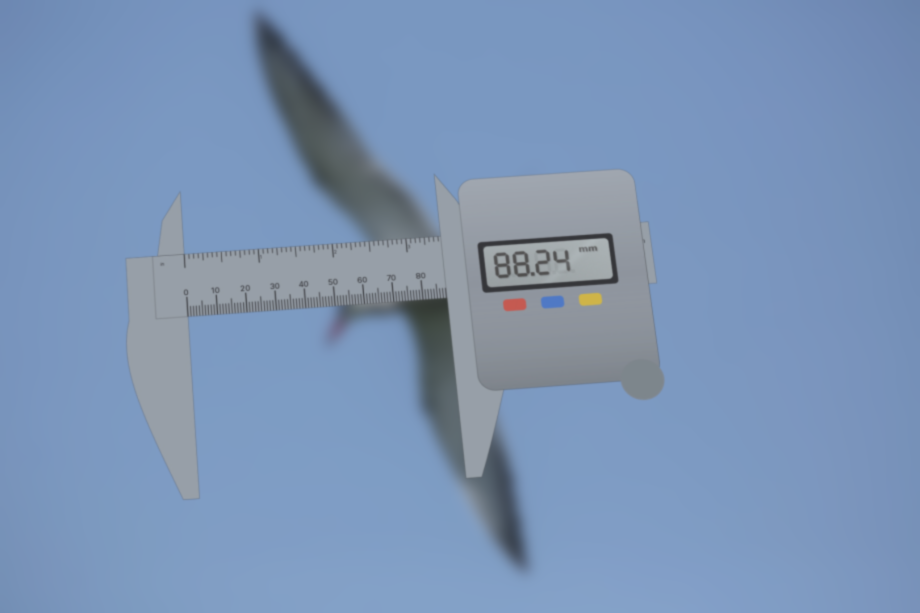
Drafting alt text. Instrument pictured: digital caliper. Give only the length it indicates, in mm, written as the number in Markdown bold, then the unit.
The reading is **88.24** mm
